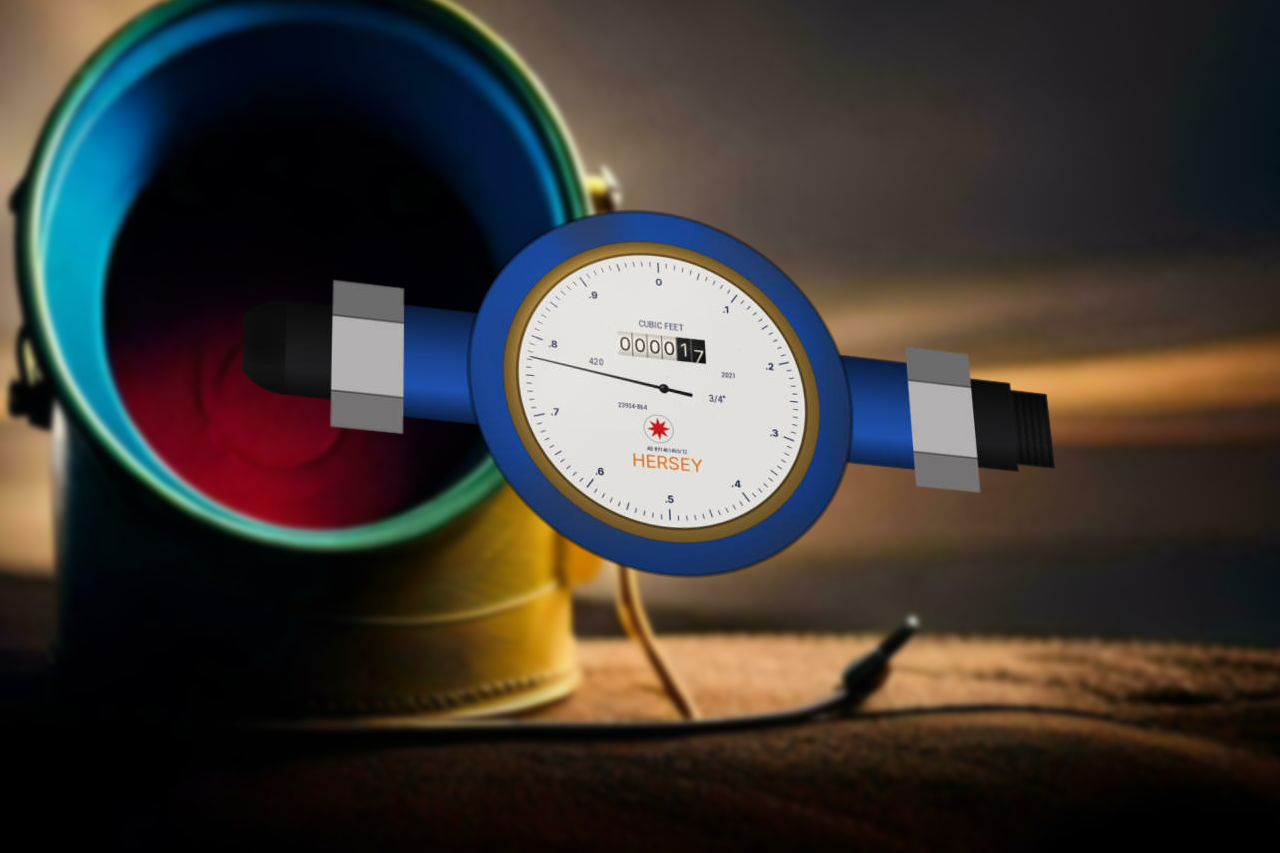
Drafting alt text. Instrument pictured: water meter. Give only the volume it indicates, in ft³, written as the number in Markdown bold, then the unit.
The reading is **16.77** ft³
